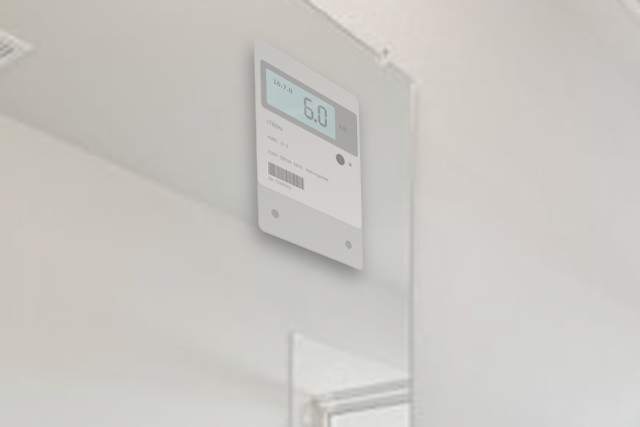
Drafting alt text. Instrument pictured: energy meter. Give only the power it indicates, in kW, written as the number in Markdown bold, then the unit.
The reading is **6.0** kW
